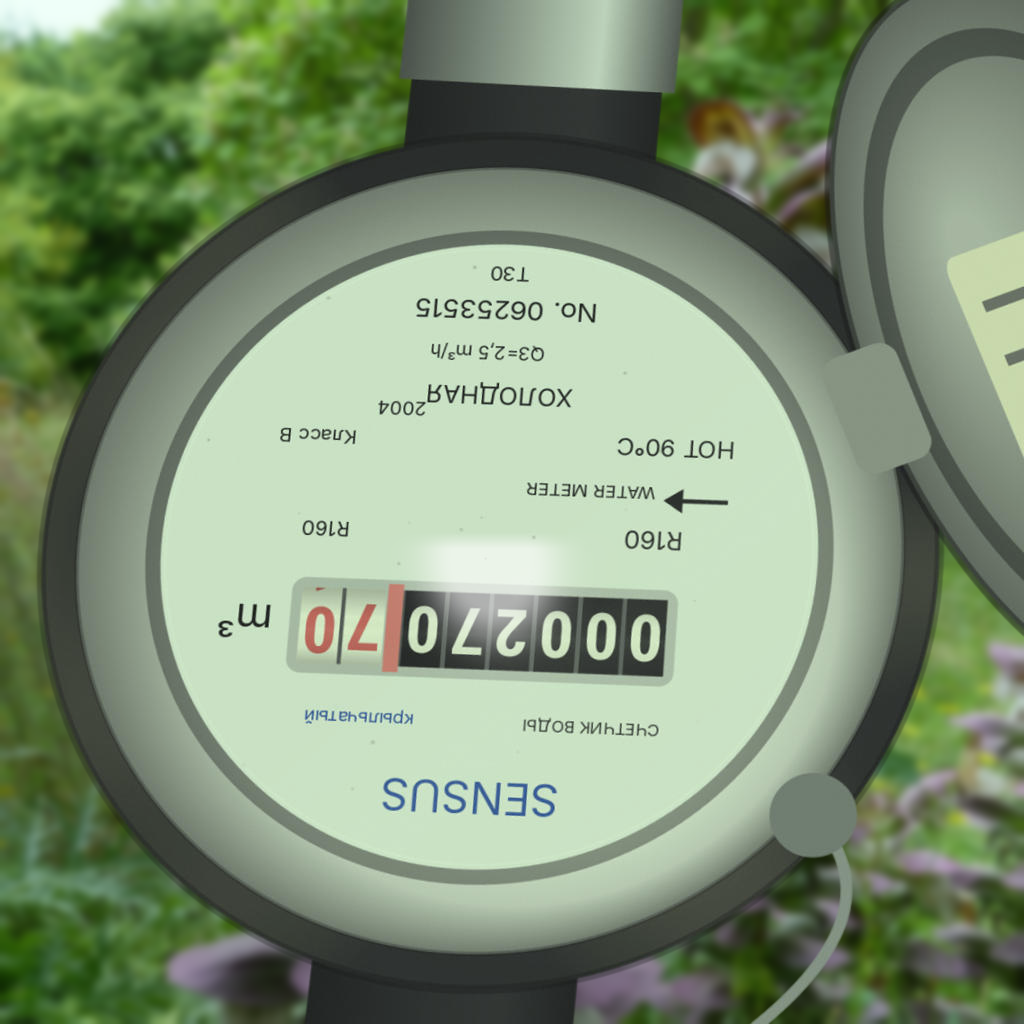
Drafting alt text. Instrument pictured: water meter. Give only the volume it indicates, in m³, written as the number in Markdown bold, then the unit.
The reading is **270.70** m³
